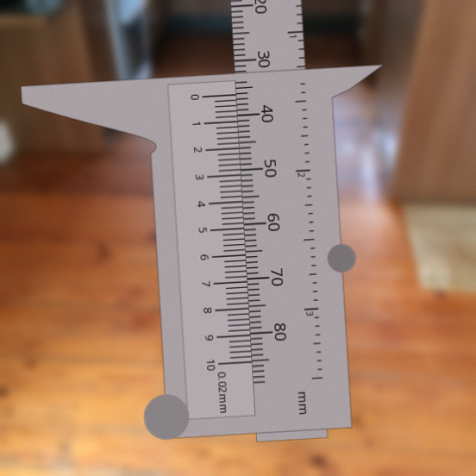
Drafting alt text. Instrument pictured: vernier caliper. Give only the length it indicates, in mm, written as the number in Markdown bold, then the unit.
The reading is **36.2** mm
